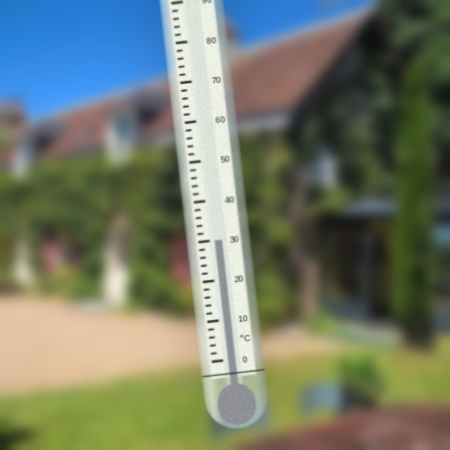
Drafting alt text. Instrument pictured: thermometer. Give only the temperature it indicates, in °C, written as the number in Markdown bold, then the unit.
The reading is **30** °C
